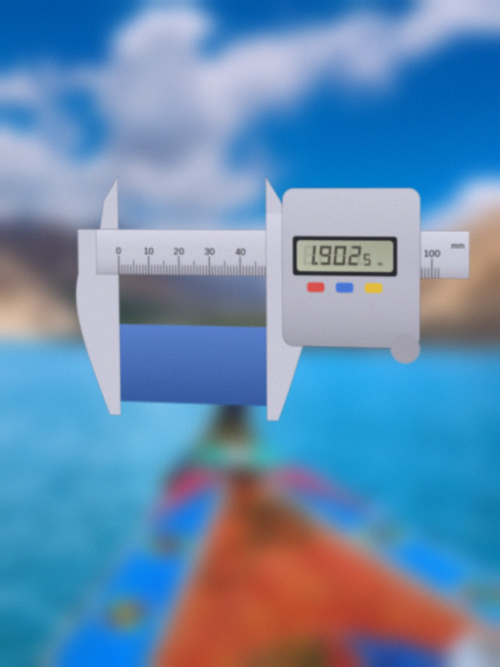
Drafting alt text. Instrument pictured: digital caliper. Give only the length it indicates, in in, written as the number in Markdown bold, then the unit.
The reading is **1.9025** in
